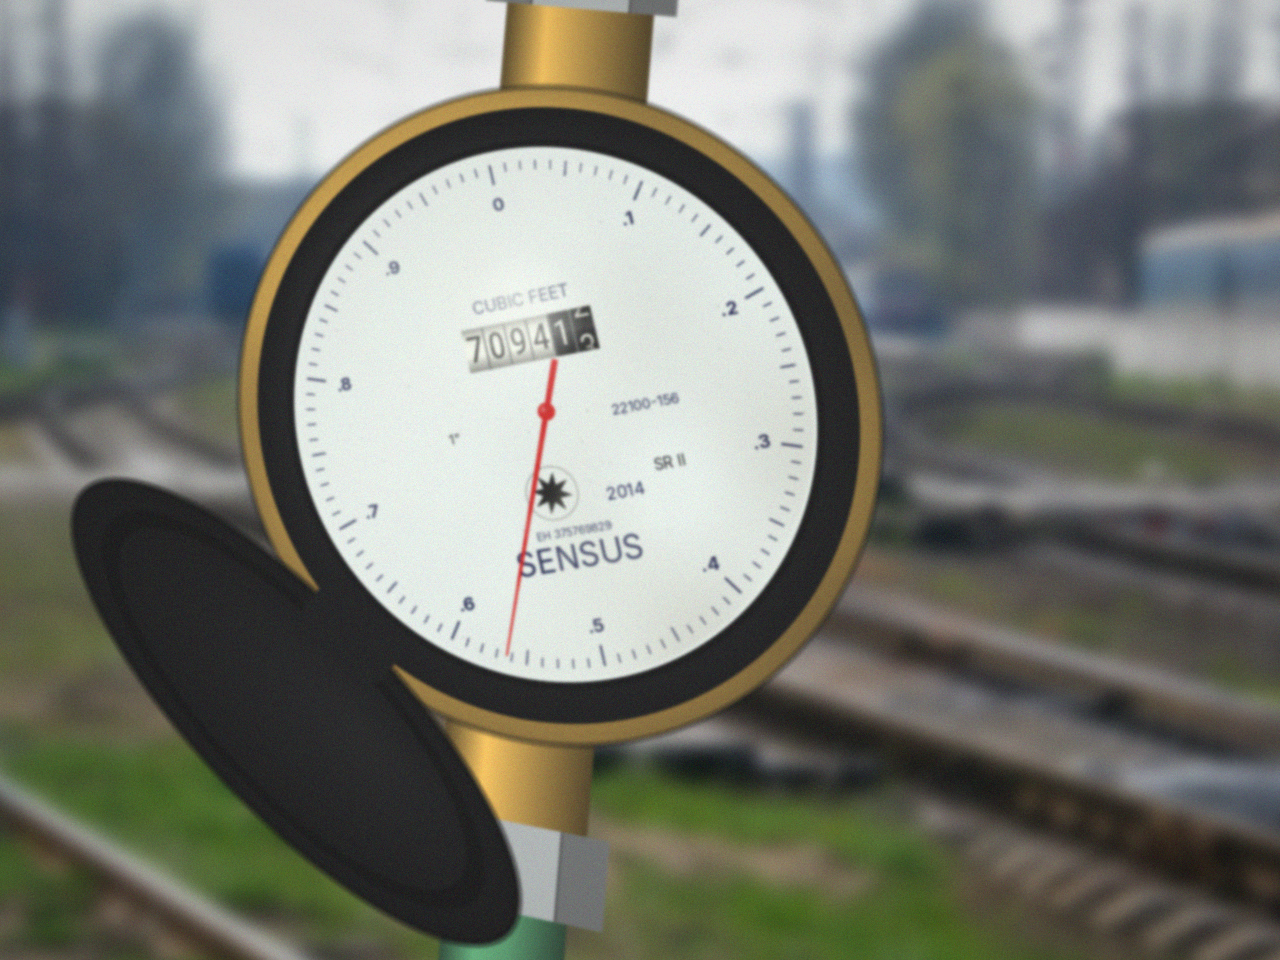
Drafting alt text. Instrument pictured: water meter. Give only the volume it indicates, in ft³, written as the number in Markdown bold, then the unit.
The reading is **709412.56** ft³
